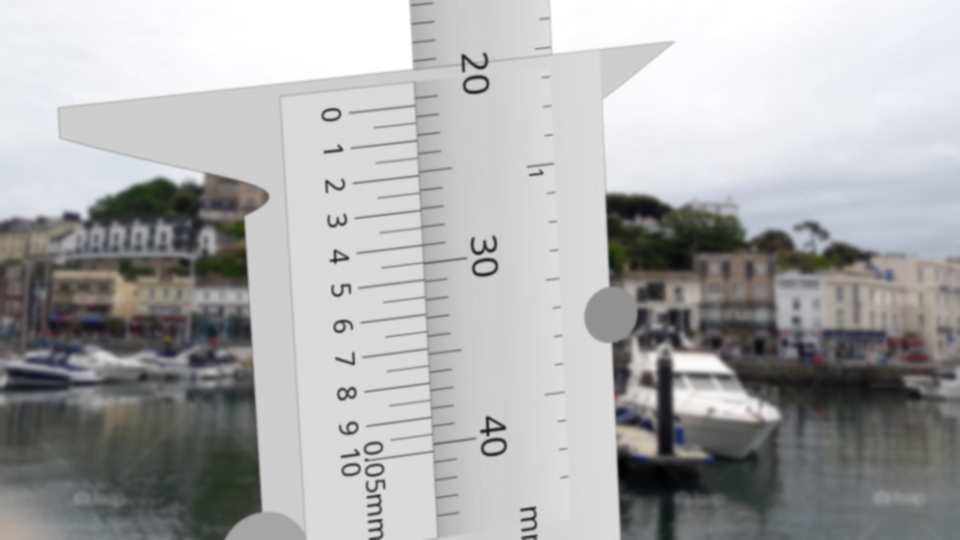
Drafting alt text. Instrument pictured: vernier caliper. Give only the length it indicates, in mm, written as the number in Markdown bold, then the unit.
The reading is **21.4** mm
